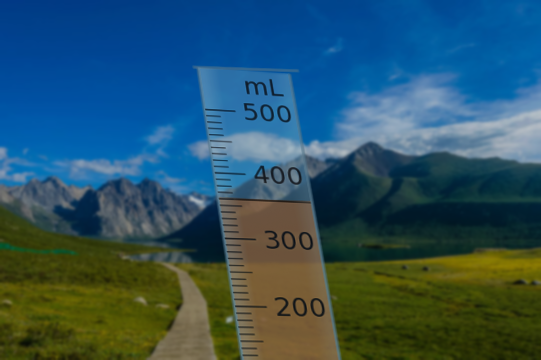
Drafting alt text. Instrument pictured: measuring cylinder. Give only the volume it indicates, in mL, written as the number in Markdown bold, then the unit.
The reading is **360** mL
